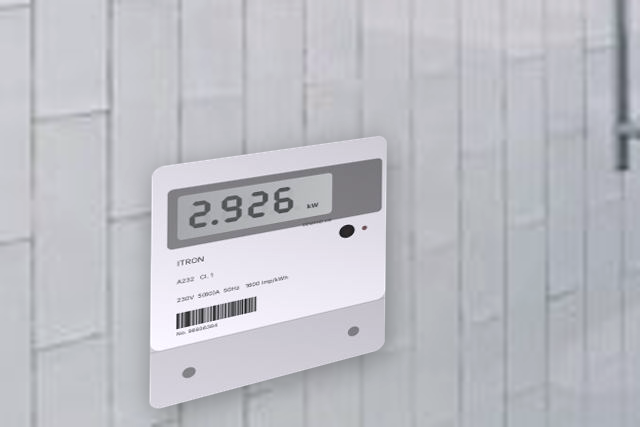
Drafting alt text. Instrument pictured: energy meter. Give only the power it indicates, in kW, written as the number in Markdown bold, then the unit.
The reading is **2.926** kW
